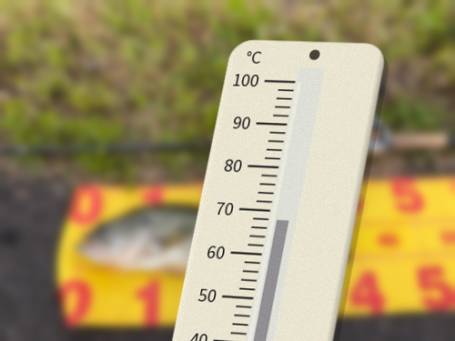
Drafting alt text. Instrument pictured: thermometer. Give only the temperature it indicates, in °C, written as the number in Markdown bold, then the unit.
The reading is **68** °C
